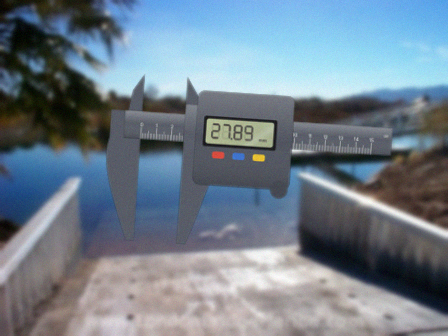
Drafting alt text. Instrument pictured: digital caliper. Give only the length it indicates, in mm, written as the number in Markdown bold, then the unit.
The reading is **27.89** mm
